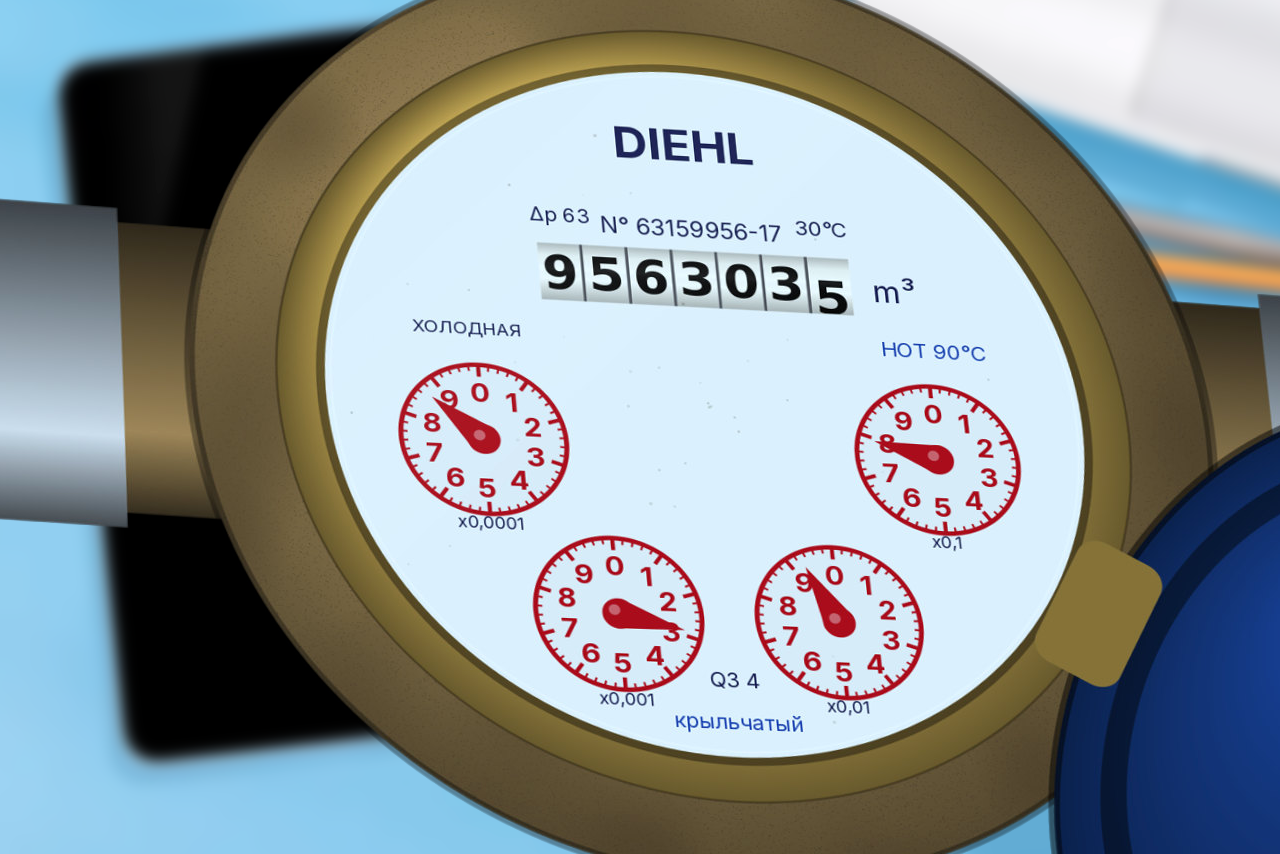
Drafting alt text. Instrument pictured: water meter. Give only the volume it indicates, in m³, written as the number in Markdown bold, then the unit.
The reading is **9563034.7928** m³
